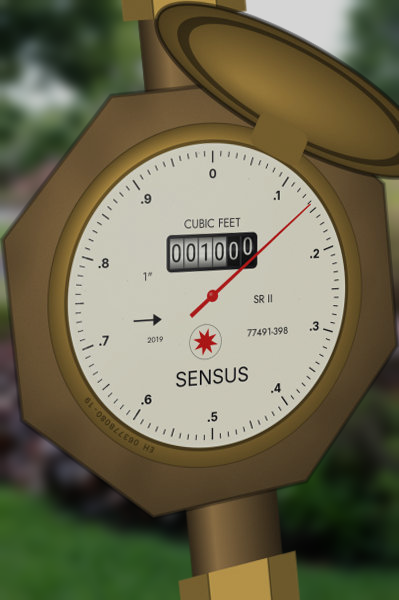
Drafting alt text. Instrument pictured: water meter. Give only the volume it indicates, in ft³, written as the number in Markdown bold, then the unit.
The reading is **1000.14** ft³
